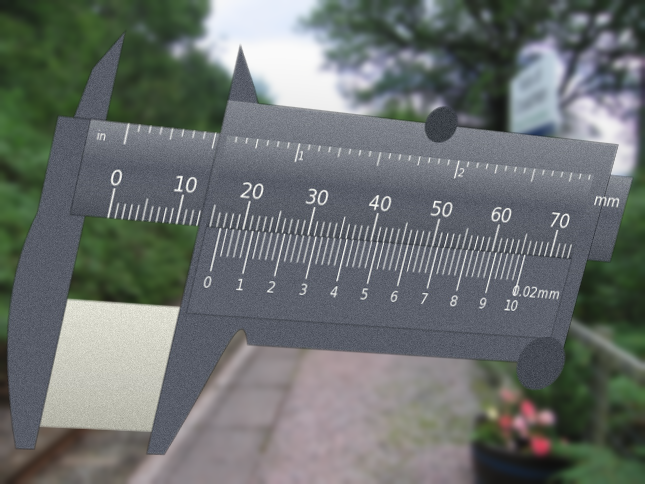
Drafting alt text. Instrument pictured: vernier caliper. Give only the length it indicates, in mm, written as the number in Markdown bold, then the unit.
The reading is **16.6** mm
